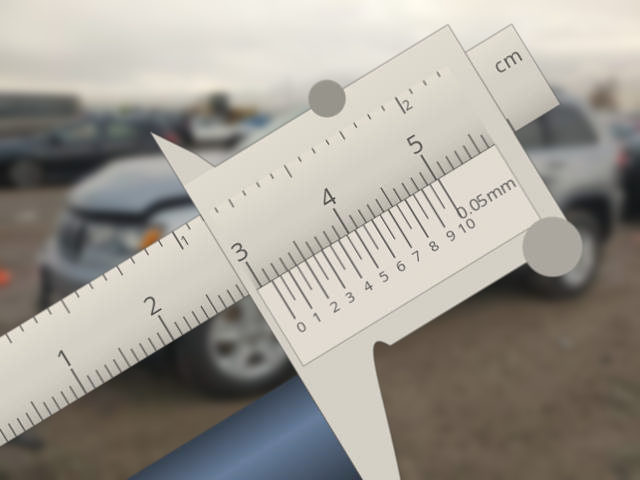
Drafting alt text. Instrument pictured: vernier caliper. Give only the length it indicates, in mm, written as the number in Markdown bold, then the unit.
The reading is **31.2** mm
